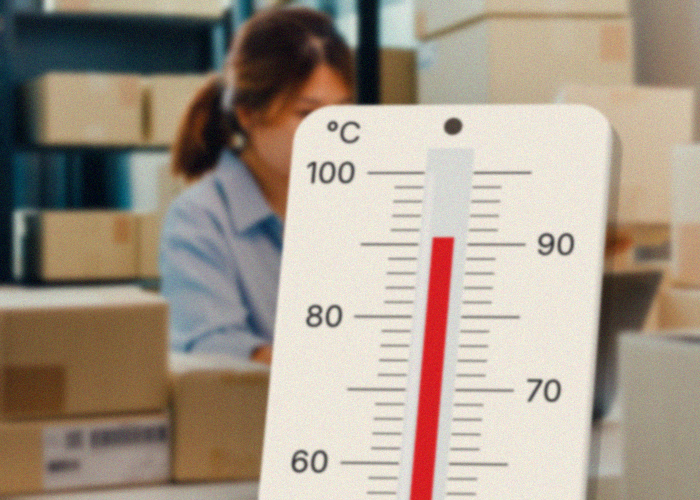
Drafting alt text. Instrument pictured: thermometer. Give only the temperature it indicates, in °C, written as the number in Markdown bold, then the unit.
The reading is **91** °C
